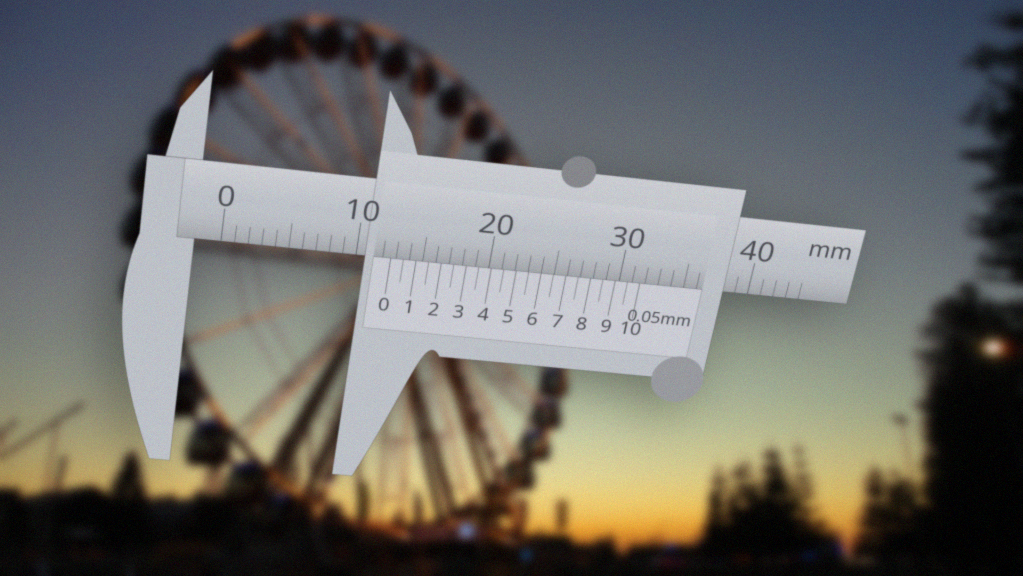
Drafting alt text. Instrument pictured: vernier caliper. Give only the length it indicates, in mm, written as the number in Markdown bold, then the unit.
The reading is **12.6** mm
